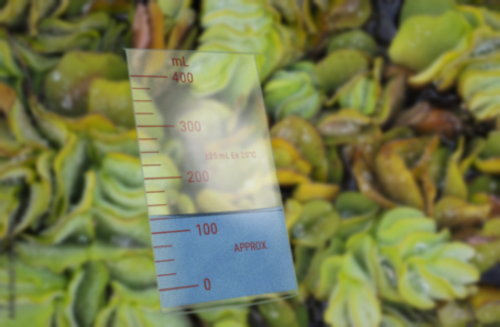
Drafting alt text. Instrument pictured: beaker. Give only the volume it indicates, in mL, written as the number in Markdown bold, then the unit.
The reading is **125** mL
